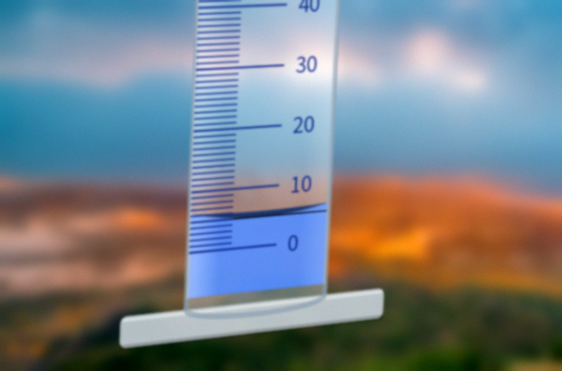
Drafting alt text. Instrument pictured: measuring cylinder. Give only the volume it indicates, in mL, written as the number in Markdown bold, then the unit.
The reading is **5** mL
